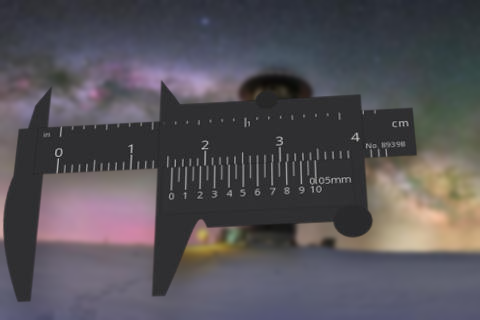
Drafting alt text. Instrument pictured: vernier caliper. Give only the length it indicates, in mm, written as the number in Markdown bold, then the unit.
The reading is **15.6** mm
